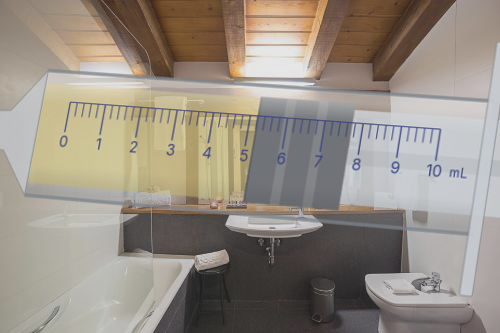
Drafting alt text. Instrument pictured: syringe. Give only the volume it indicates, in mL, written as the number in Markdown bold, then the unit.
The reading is **5.2** mL
